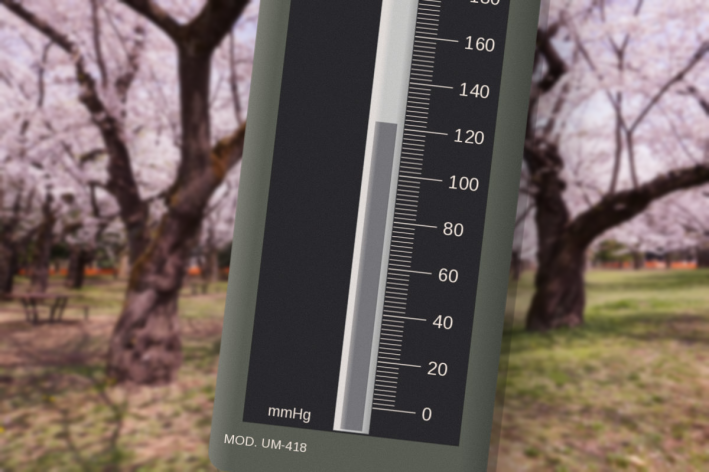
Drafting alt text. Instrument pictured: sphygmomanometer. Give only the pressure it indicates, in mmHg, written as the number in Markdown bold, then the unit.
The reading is **122** mmHg
